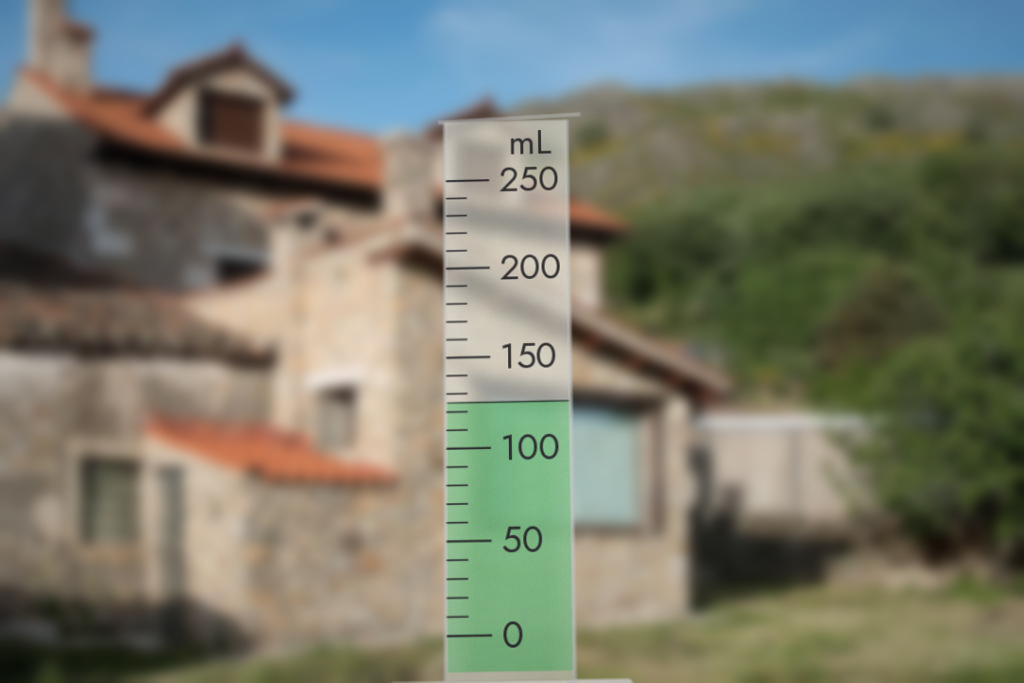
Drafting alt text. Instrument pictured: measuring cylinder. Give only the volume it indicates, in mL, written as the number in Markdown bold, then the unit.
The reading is **125** mL
